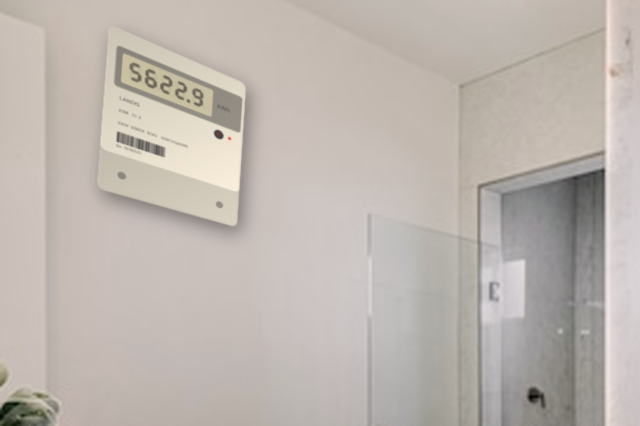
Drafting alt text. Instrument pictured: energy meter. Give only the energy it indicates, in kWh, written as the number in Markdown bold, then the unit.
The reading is **5622.9** kWh
